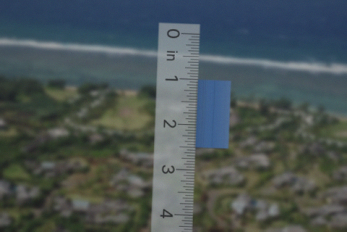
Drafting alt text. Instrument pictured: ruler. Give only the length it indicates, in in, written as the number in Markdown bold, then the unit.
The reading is **1.5** in
